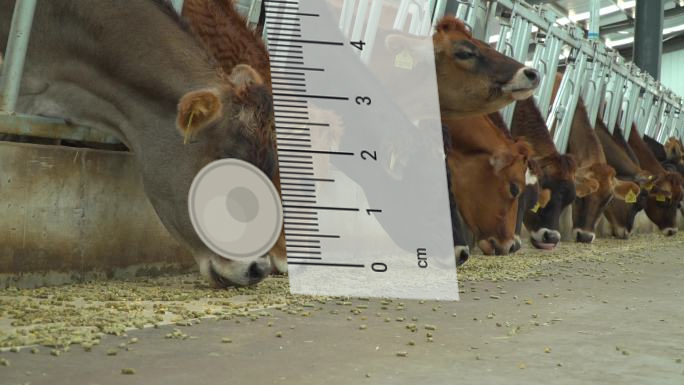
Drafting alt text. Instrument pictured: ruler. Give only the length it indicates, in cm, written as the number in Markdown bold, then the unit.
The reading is **1.8** cm
